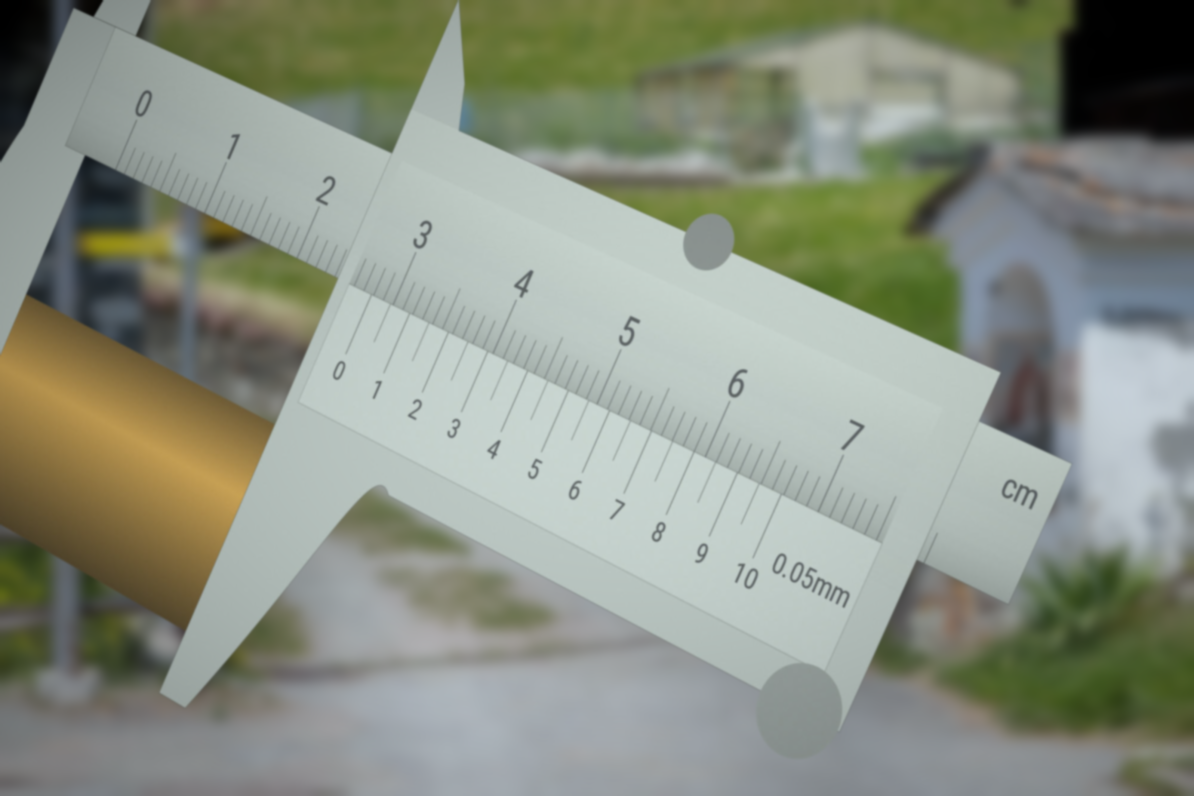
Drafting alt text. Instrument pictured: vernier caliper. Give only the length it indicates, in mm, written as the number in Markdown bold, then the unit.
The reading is **27.8** mm
